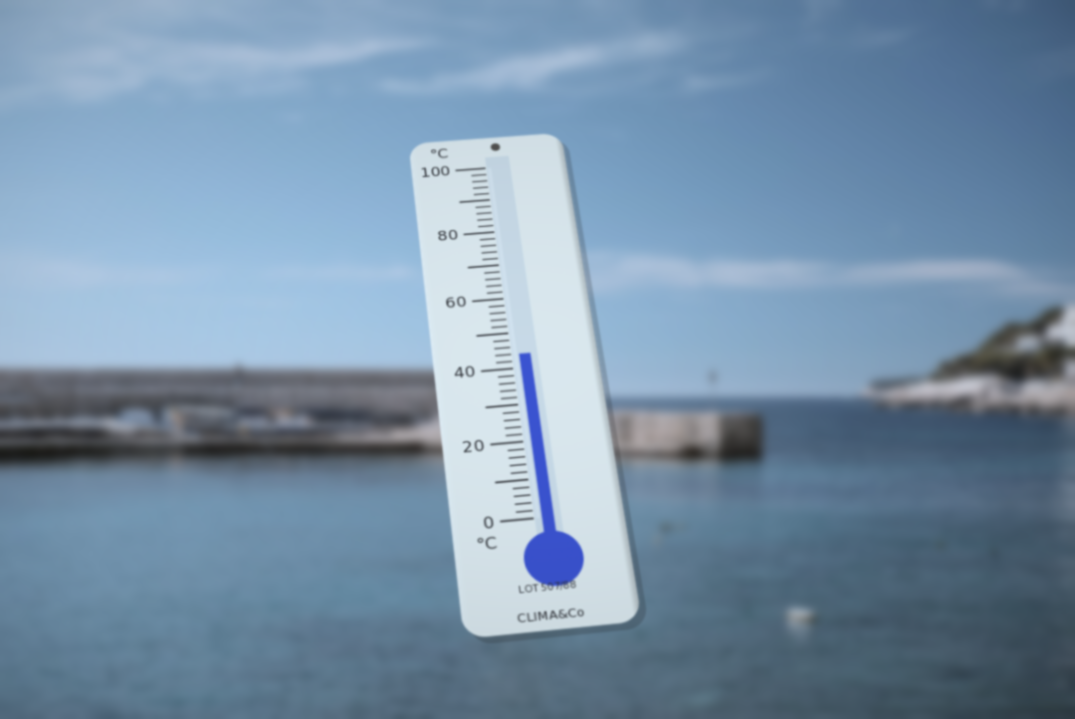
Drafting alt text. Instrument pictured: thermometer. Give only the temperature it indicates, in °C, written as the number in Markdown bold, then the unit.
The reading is **44** °C
